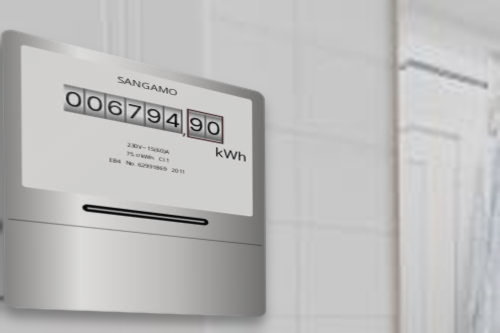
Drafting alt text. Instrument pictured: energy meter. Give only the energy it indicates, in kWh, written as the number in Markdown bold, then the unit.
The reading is **6794.90** kWh
